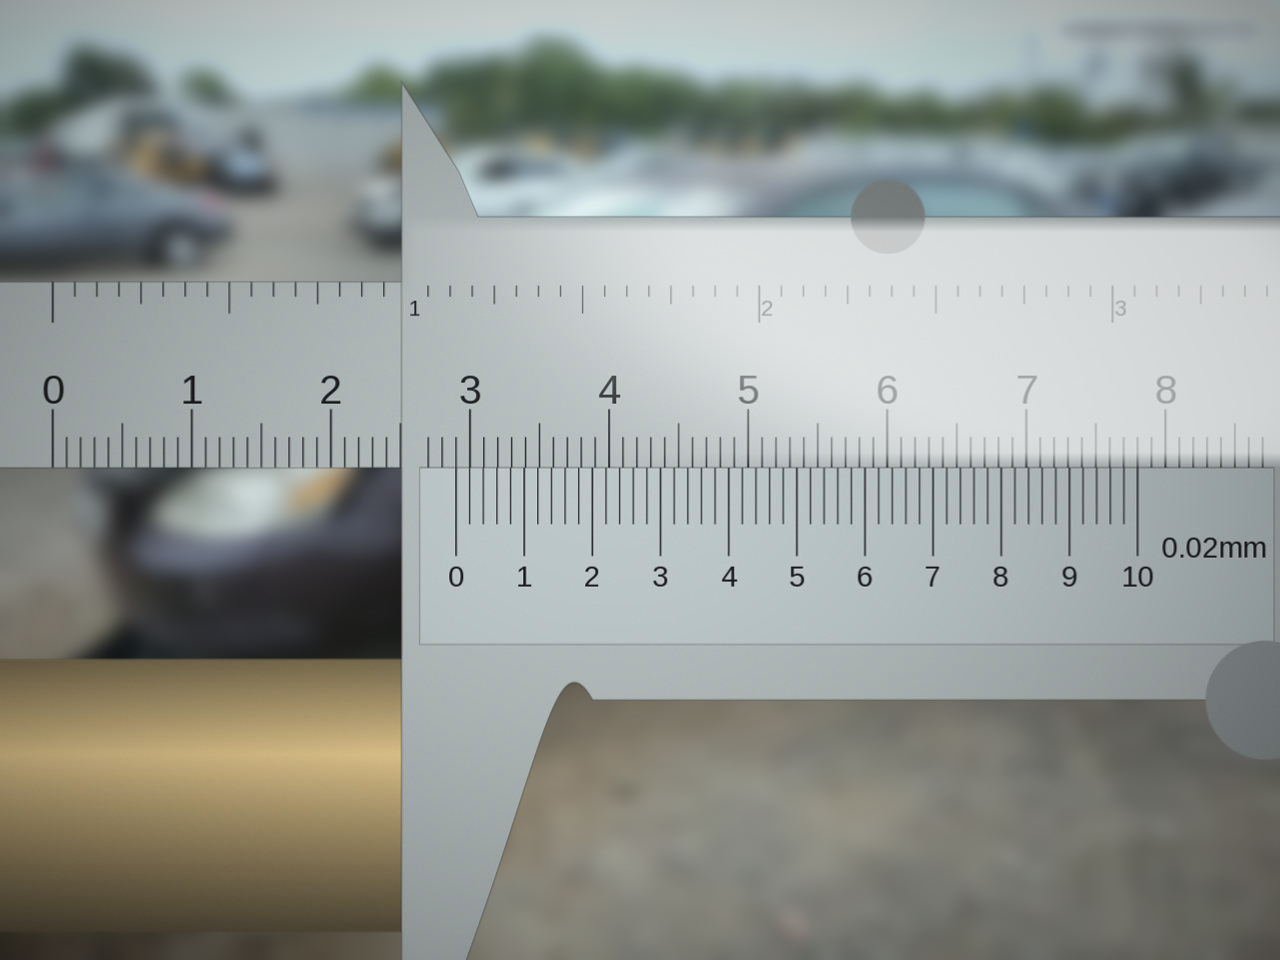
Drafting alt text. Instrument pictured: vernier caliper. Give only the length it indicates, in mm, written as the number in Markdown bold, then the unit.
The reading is **29.0** mm
